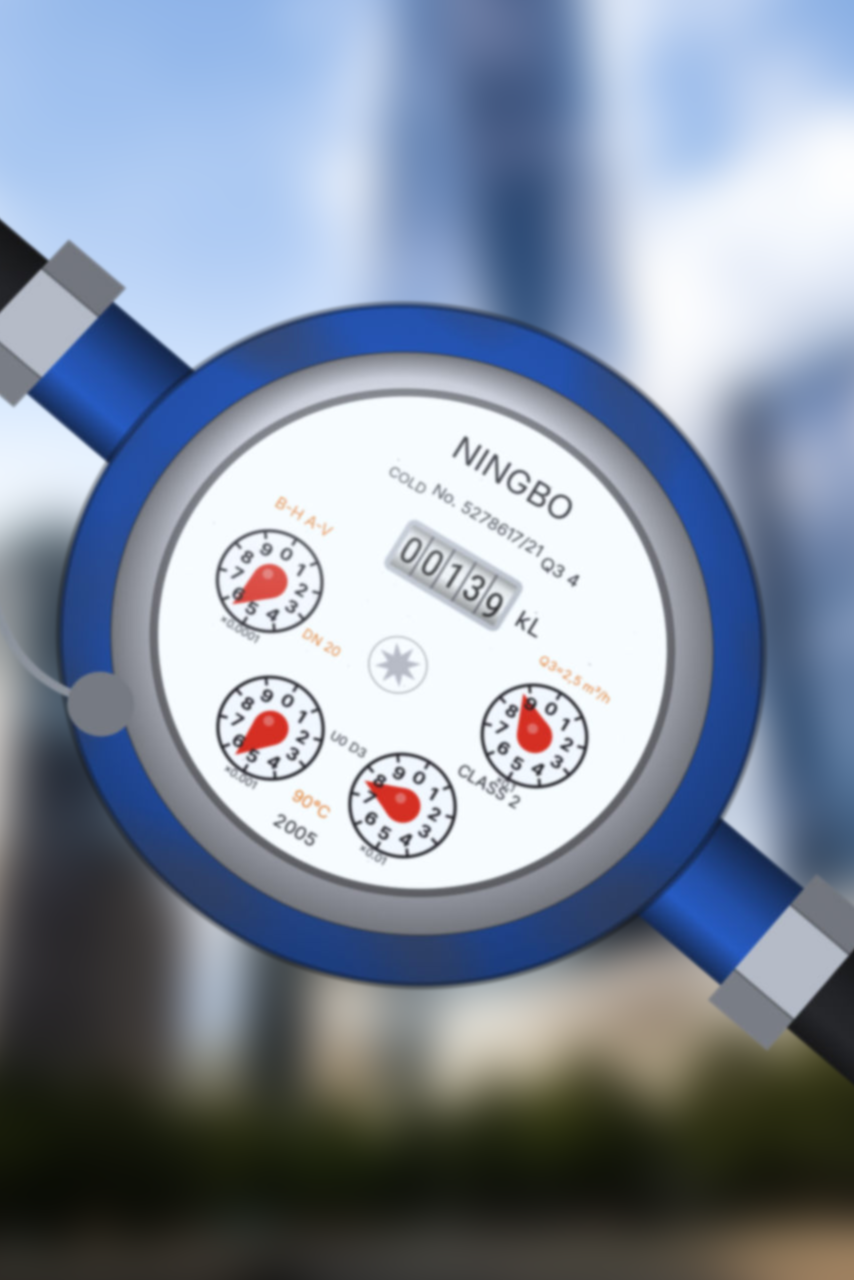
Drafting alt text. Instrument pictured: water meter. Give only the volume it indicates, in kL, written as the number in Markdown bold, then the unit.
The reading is **138.8755** kL
